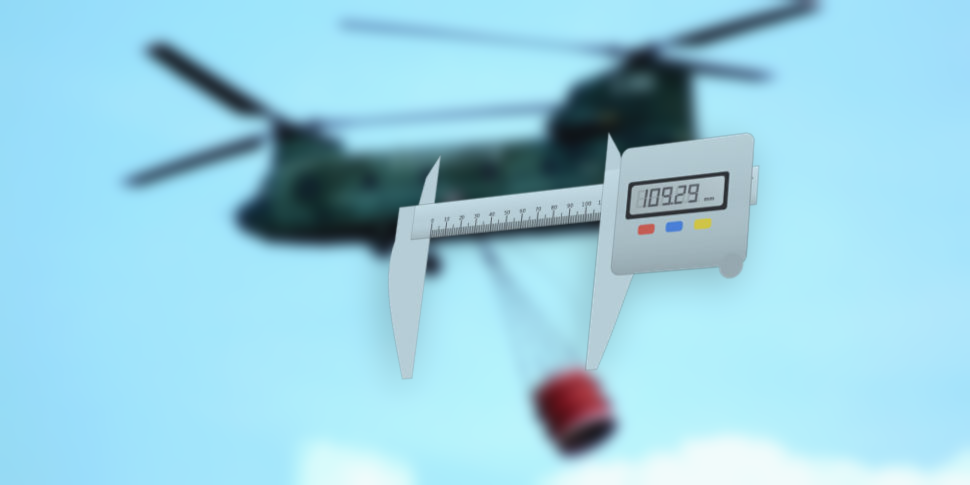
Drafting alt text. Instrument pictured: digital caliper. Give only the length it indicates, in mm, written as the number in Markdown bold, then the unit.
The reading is **109.29** mm
